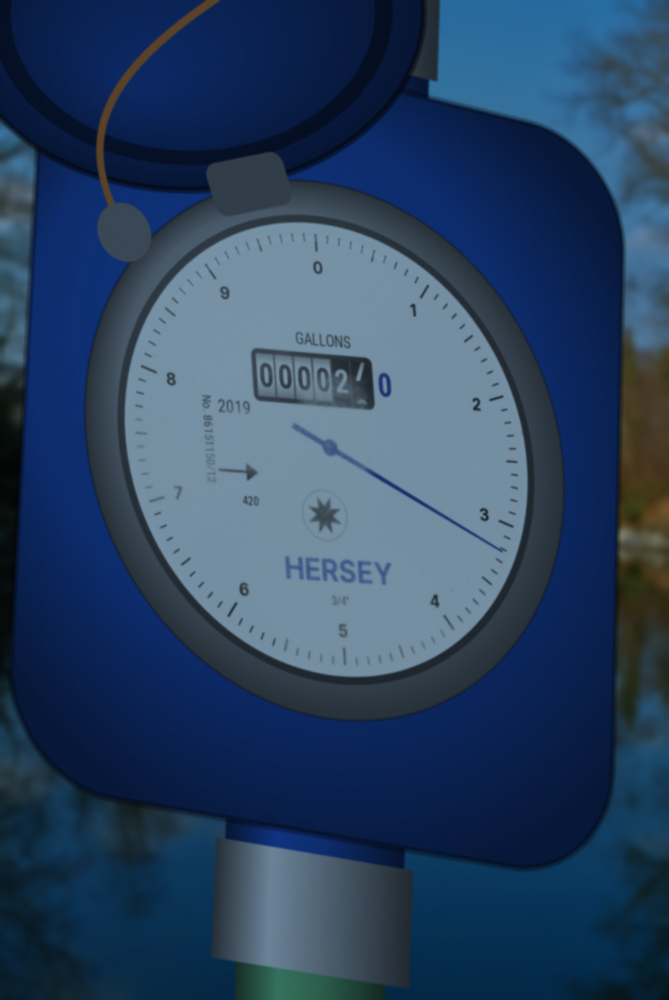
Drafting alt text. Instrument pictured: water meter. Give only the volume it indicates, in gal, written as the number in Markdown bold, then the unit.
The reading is **273.2** gal
